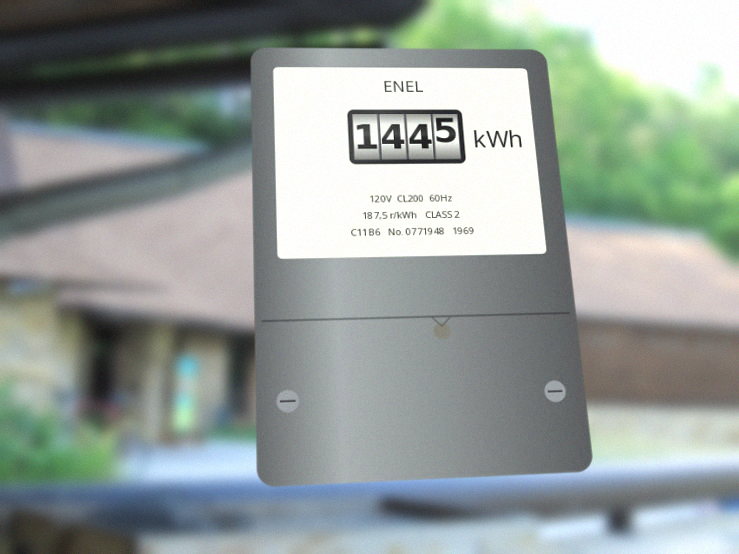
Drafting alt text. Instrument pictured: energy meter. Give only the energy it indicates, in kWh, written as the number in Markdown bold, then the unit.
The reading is **1445** kWh
